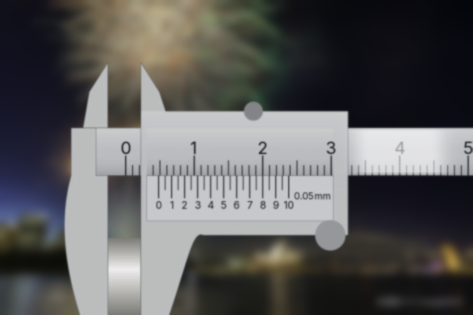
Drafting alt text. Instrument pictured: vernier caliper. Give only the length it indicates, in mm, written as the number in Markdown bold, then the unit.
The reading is **4.8** mm
